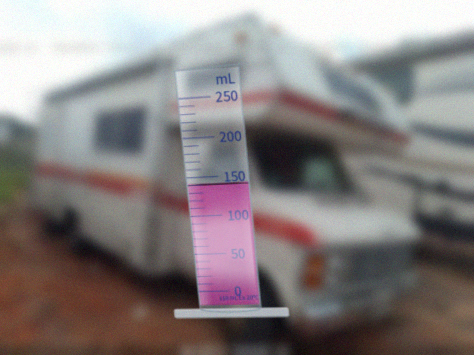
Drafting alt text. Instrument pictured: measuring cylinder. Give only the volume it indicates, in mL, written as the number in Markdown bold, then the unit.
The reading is **140** mL
